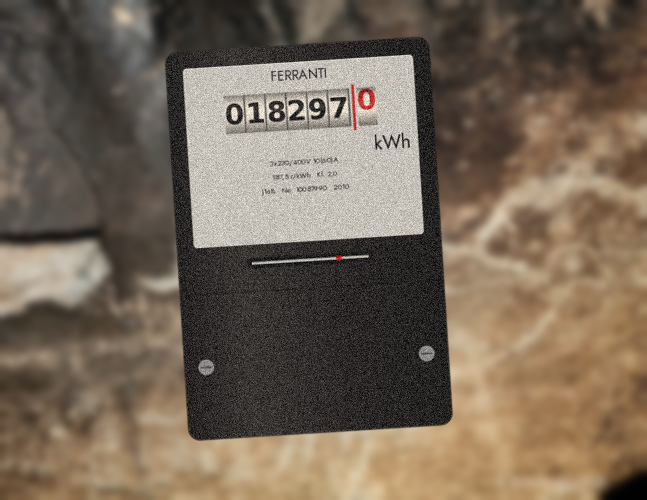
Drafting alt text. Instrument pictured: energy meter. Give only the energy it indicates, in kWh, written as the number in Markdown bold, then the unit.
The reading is **18297.0** kWh
